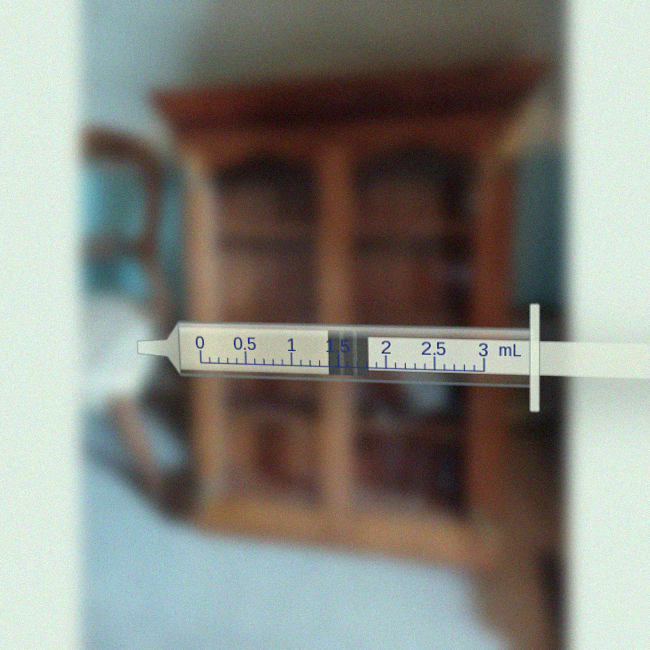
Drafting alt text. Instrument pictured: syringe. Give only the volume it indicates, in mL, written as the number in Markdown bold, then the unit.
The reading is **1.4** mL
